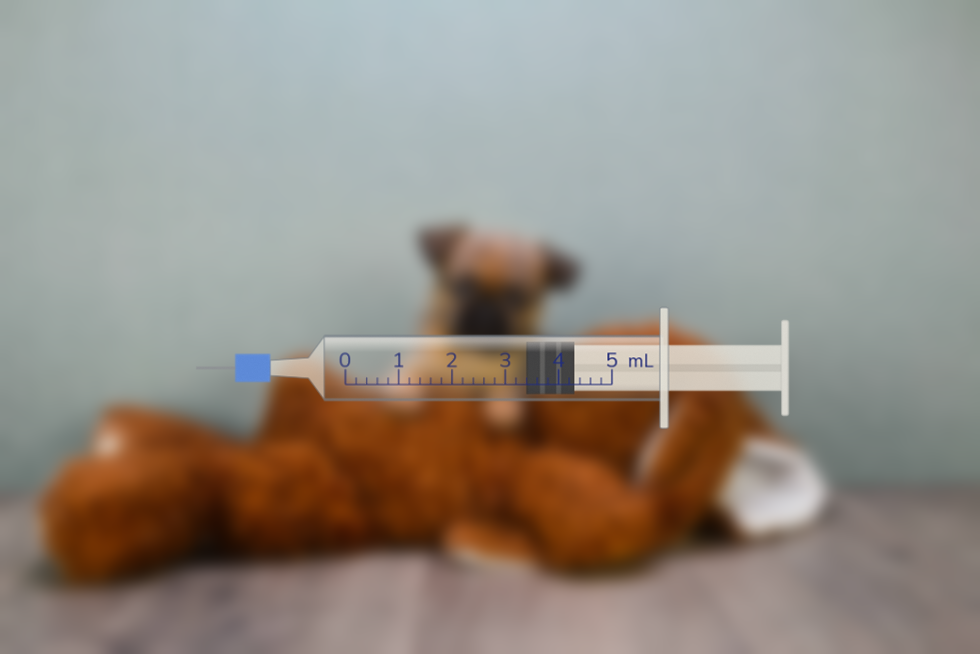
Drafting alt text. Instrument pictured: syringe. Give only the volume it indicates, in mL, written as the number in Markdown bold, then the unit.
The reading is **3.4** mL
